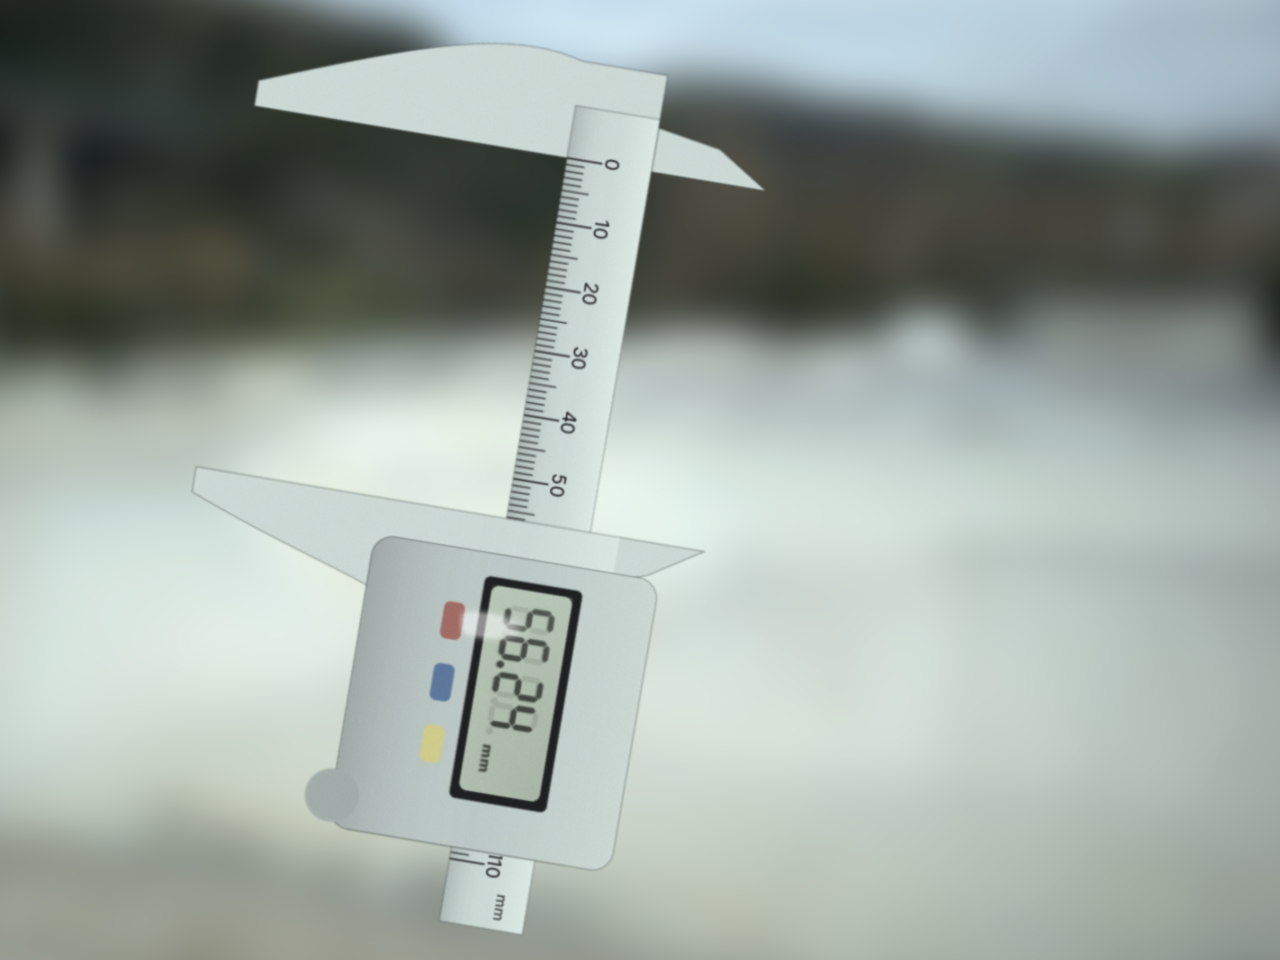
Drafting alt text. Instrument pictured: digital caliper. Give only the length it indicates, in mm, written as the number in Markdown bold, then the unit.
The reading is **56.24** mm
